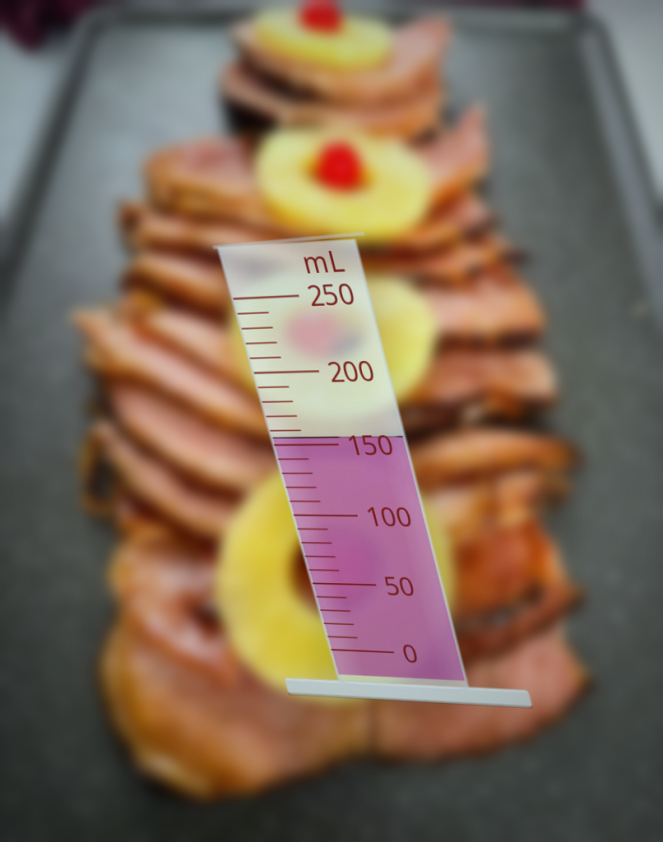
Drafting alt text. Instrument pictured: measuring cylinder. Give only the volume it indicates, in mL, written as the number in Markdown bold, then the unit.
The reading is **155** mL
